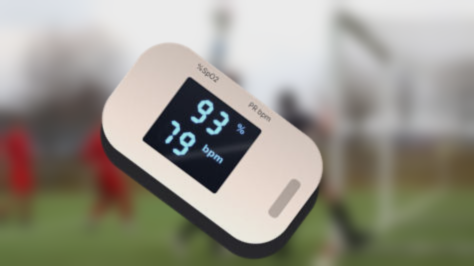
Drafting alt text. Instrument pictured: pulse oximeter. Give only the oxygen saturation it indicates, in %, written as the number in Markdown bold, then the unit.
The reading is **93** %
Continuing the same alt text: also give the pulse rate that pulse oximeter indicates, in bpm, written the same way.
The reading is **79** bpm
